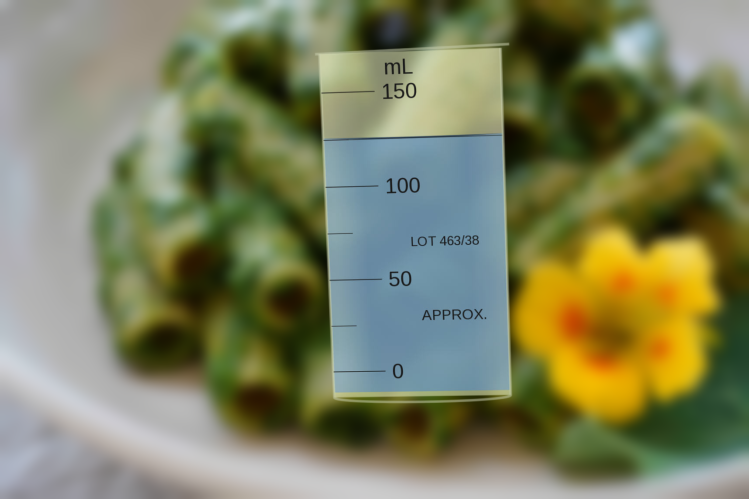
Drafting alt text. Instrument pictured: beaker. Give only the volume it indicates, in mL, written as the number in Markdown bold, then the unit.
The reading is **125** mL
